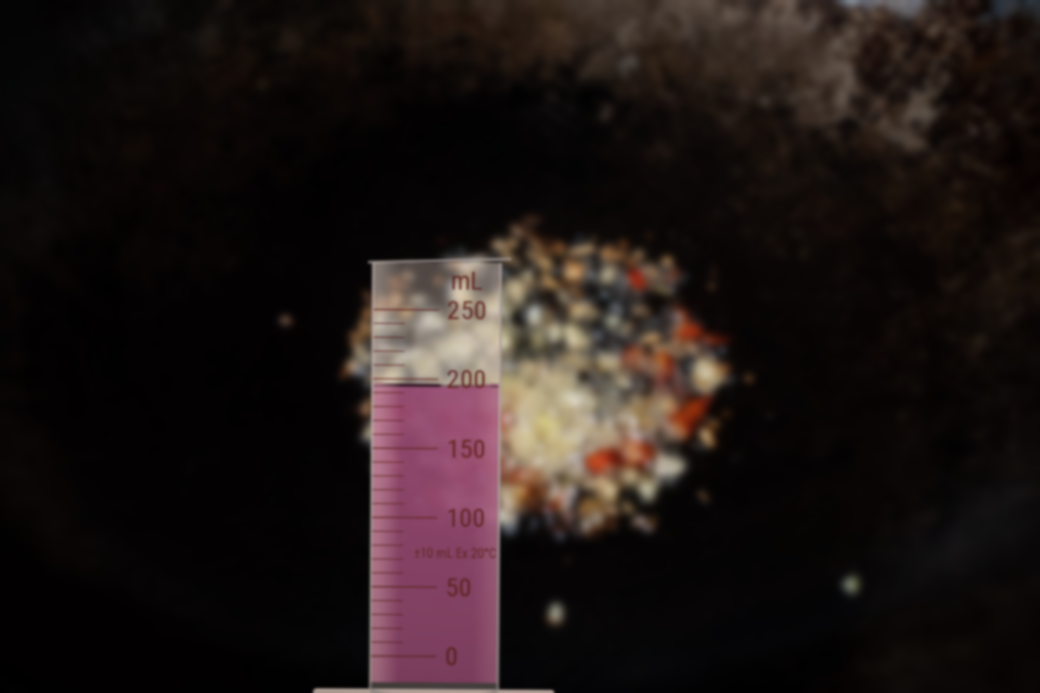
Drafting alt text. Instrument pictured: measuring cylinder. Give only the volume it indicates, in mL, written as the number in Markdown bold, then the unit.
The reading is **195** mL
